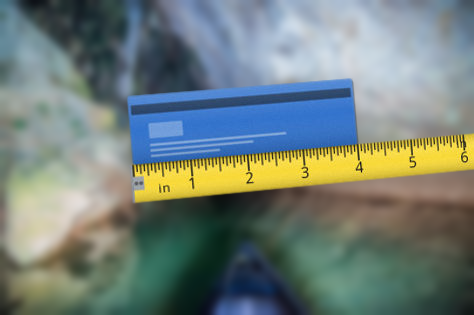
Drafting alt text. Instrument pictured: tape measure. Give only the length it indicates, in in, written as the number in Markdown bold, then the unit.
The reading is **4** in
